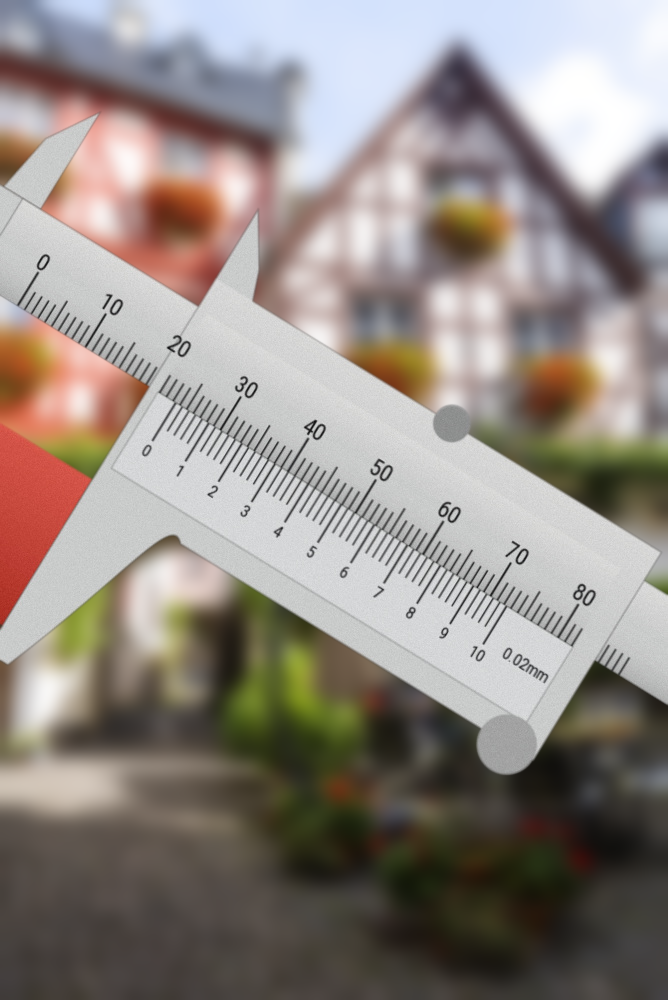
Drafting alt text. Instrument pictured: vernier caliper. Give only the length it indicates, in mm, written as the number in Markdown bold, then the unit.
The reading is **23.4** mm
